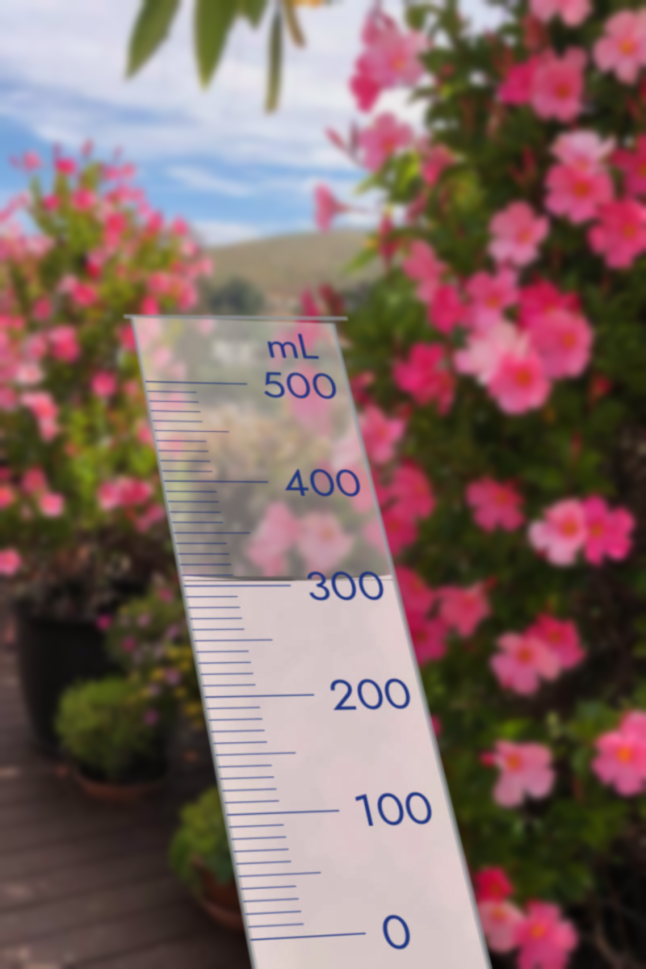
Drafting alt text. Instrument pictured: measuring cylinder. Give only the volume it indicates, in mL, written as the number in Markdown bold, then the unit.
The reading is **305** mL
